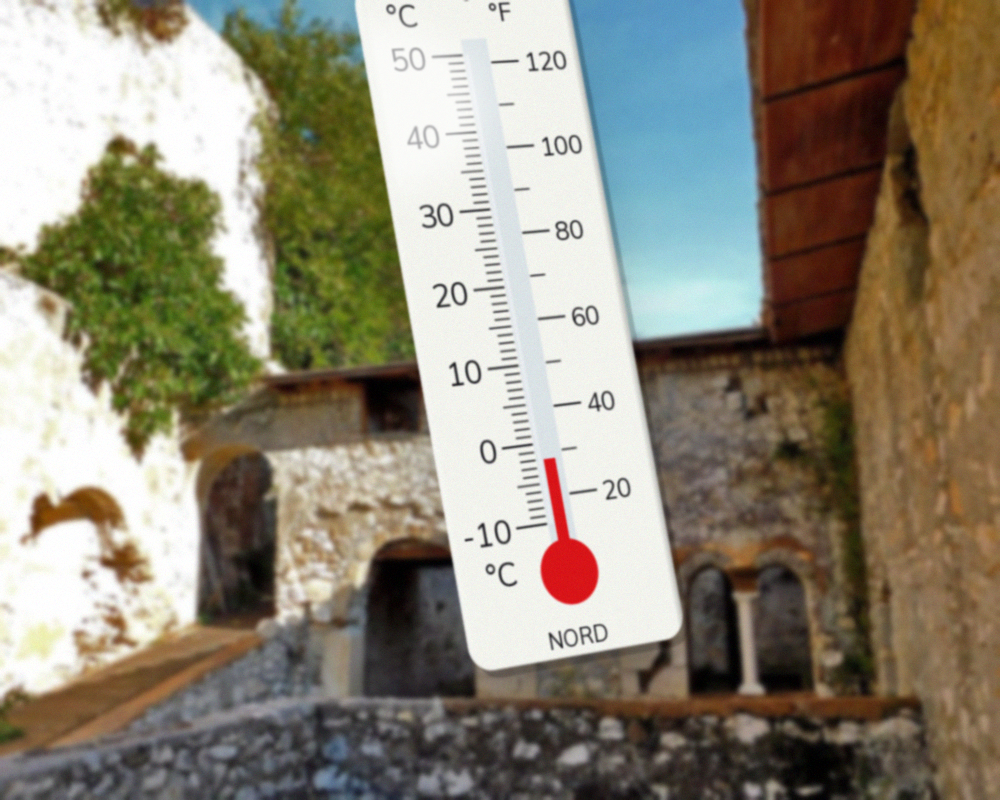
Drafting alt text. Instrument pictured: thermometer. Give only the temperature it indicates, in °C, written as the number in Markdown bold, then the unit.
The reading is **-2** °C
